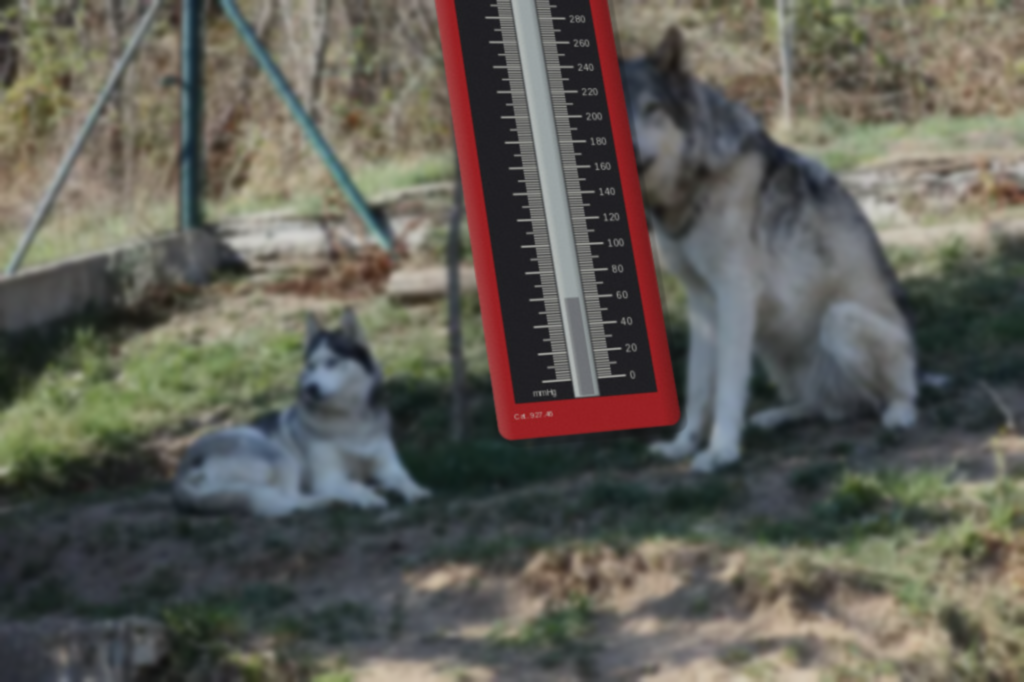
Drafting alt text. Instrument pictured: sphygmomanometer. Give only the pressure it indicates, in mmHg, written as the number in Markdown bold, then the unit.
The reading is **60** mmHg
